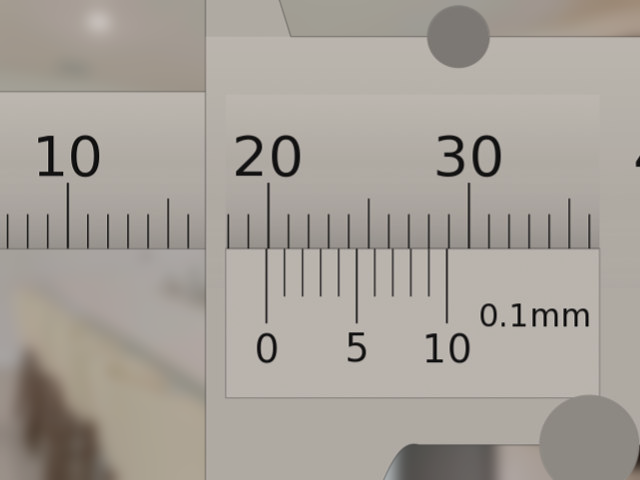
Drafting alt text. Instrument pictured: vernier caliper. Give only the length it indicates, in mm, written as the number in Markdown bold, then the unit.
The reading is **19.9** mm
